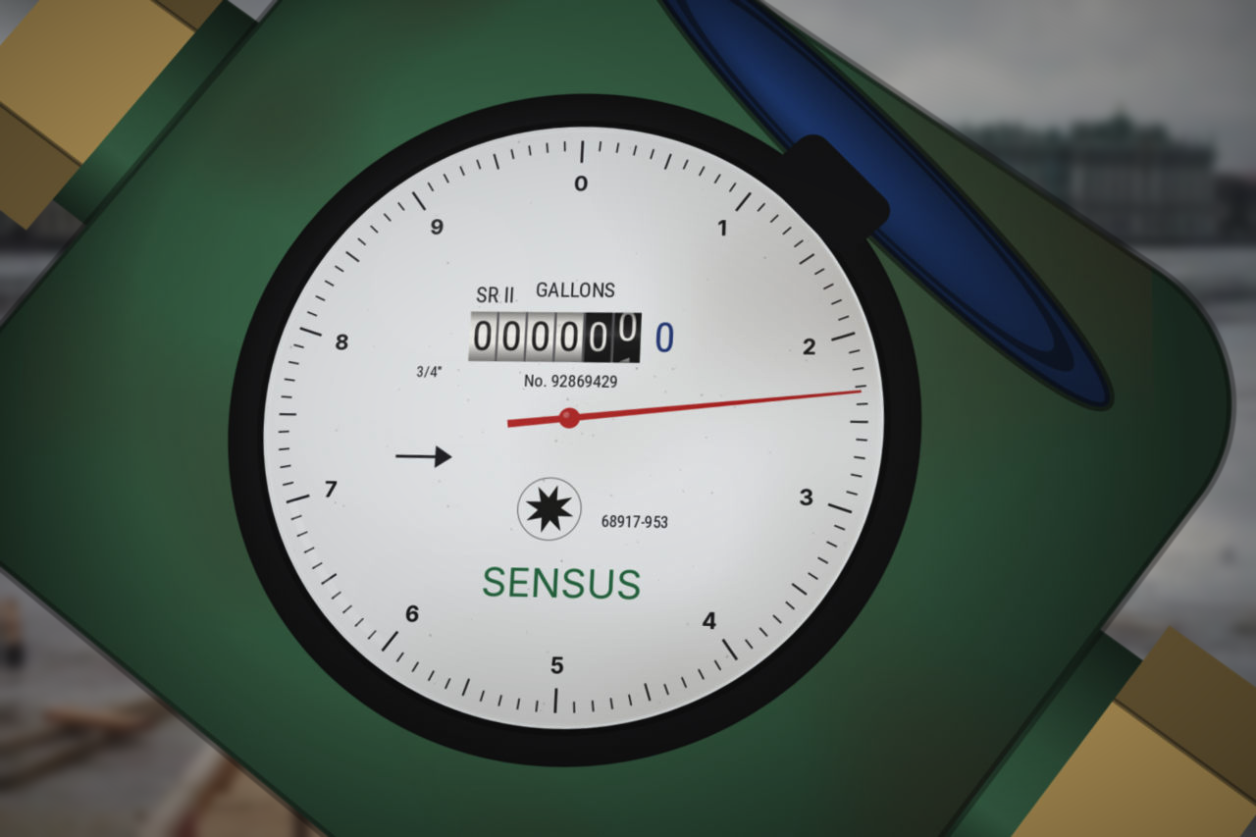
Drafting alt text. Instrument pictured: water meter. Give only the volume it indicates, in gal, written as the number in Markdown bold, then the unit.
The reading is **2.3** gal
